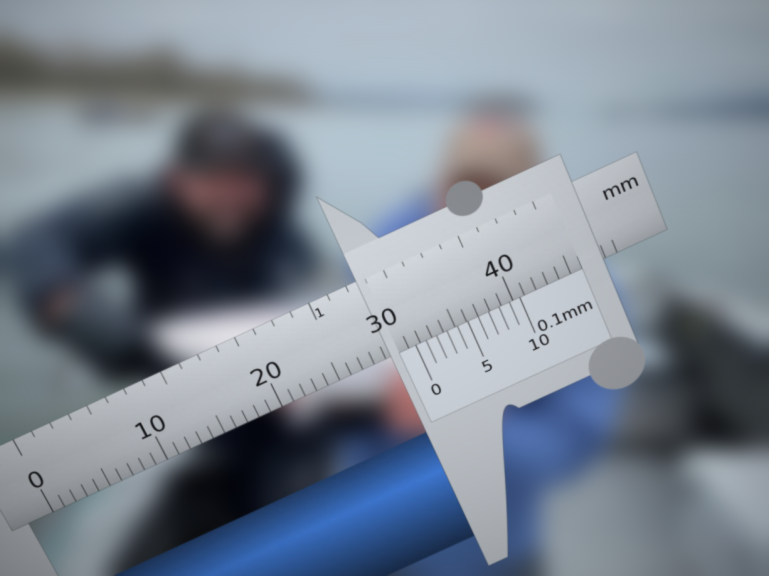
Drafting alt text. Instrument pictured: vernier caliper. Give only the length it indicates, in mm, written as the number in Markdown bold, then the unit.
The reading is **31.6** mm
